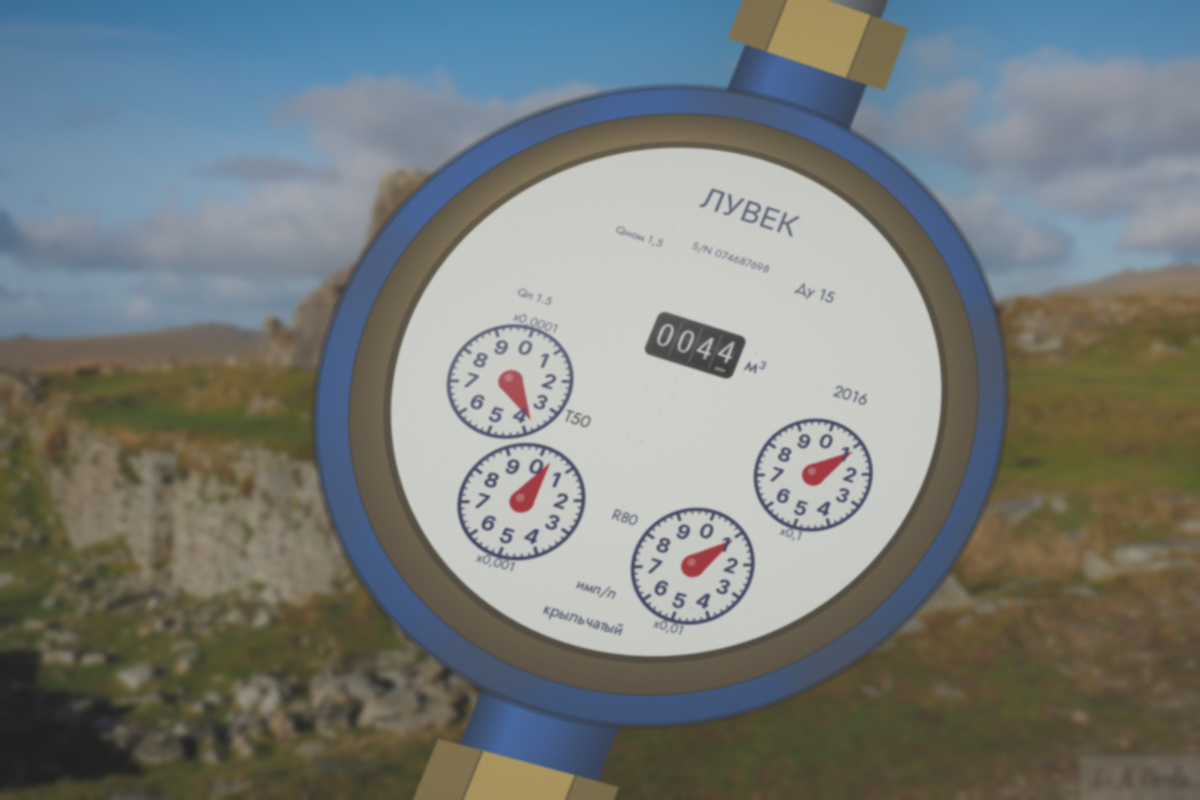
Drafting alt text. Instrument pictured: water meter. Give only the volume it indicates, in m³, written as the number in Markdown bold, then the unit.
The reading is **44.1103** m³
